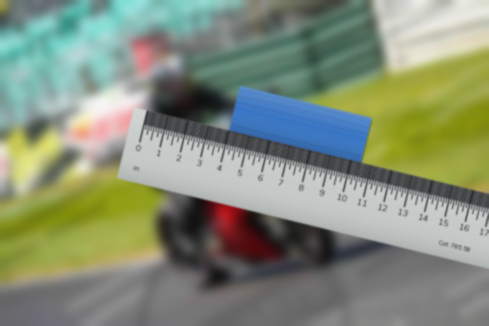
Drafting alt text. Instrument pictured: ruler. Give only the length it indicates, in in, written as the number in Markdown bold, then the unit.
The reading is **6.5** in
